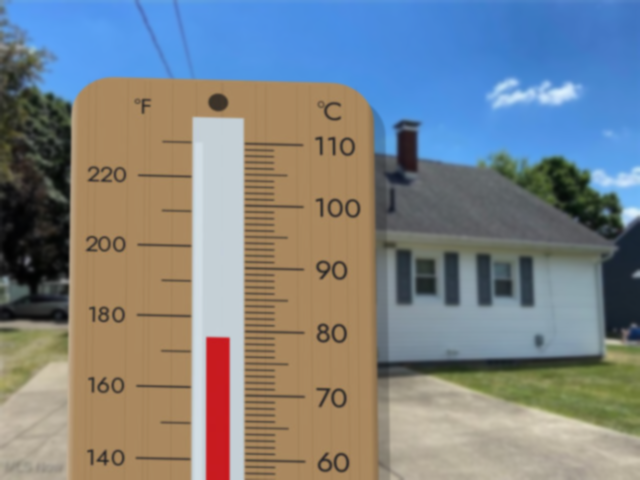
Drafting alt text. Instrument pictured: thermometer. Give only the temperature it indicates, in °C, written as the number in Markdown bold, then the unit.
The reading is **79** °C
